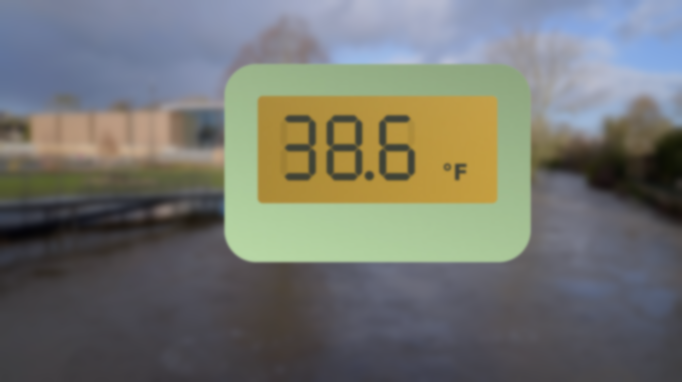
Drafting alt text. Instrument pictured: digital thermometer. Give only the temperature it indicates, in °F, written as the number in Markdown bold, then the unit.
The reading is **38.6** °F
